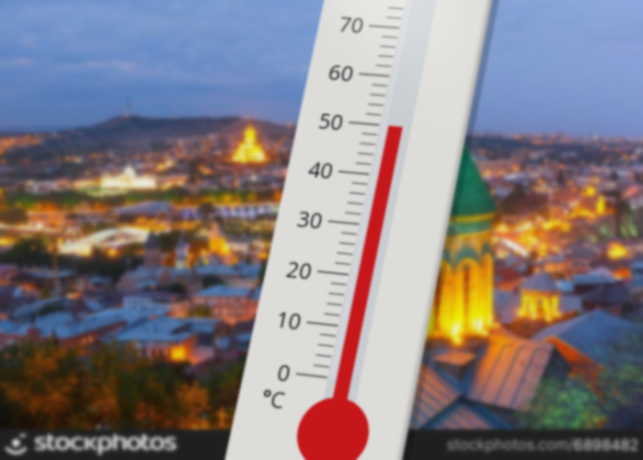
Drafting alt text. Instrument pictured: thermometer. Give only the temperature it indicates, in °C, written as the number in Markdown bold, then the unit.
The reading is **50** °C
